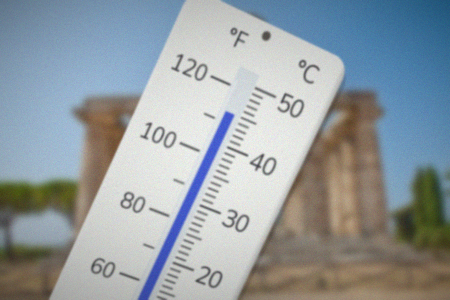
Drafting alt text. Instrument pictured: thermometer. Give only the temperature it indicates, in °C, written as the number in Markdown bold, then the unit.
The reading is **45** °C
